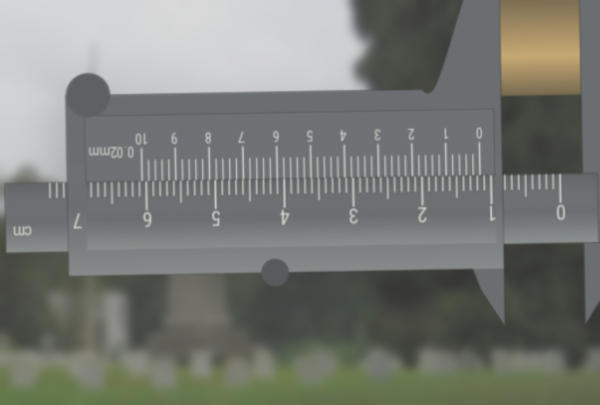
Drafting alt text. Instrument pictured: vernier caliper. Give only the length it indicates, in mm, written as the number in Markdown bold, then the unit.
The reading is **11.6** mm
